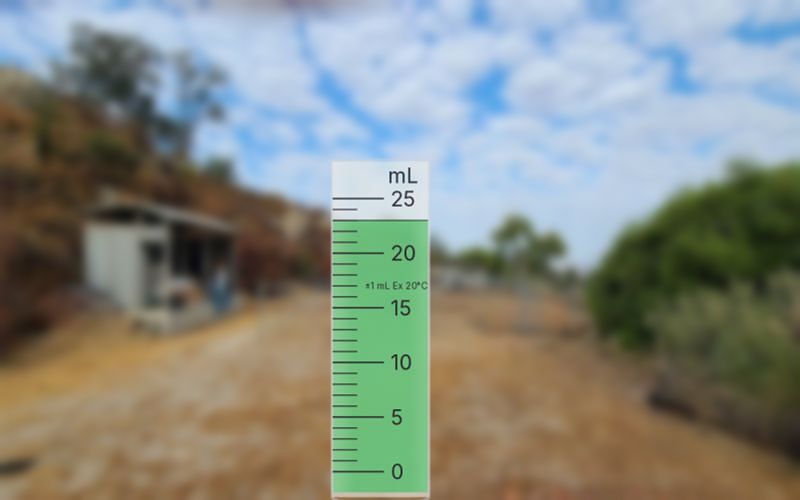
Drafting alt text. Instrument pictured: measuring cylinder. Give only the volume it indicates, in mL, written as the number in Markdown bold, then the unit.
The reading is **23** mL
